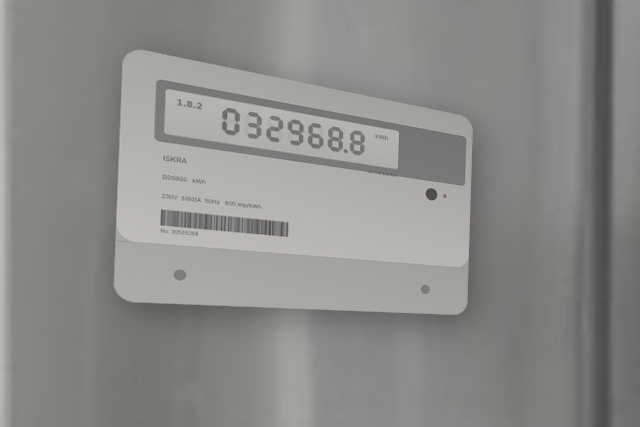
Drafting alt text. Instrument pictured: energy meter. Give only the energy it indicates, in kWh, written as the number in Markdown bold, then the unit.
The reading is **32968.8** kWh
